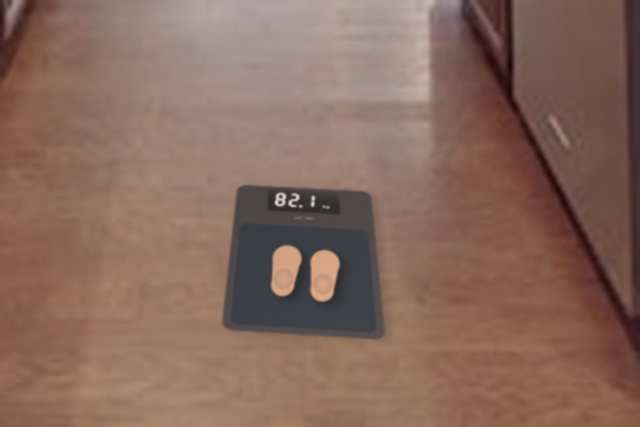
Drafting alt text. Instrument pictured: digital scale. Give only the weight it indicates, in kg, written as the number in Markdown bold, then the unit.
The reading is **82.1** kg
